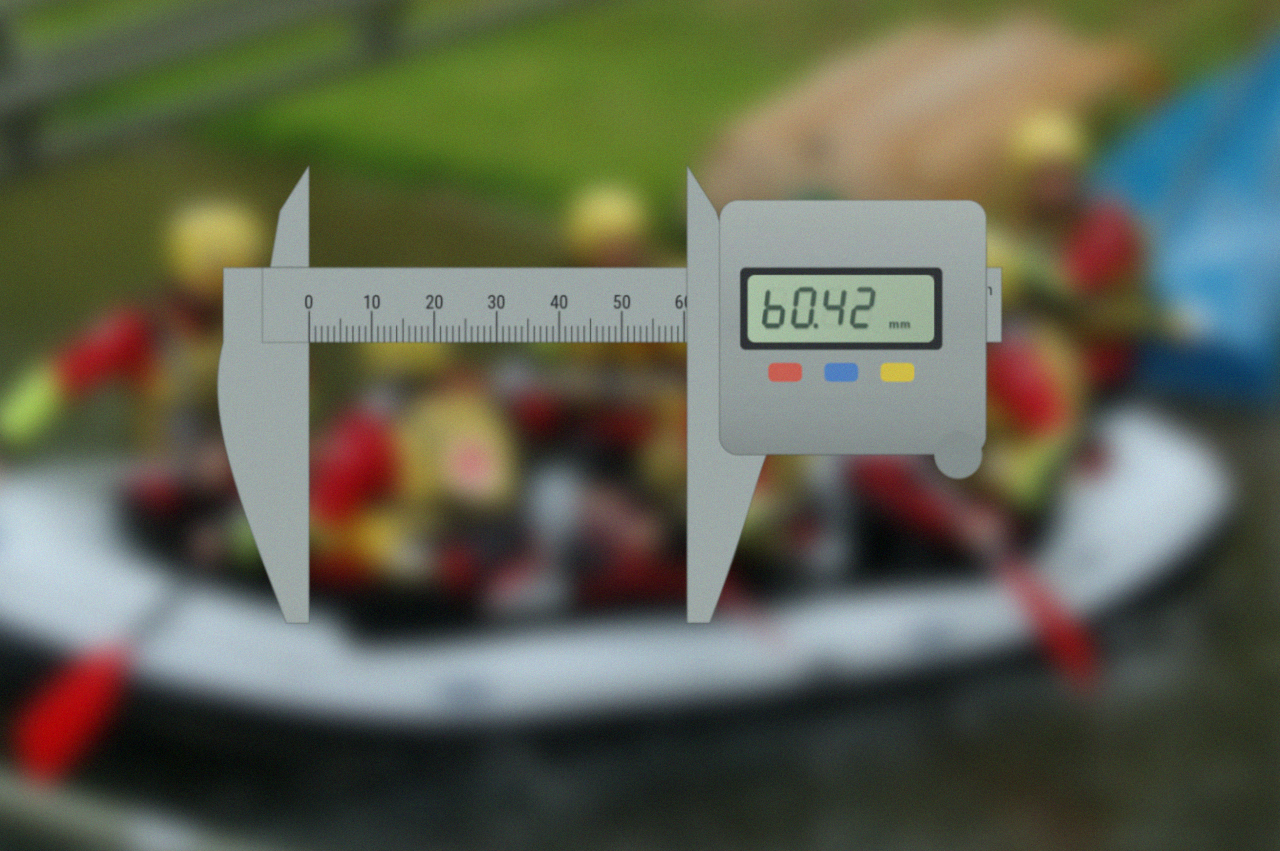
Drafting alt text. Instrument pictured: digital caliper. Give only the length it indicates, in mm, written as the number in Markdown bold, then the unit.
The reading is **60.42** mm
